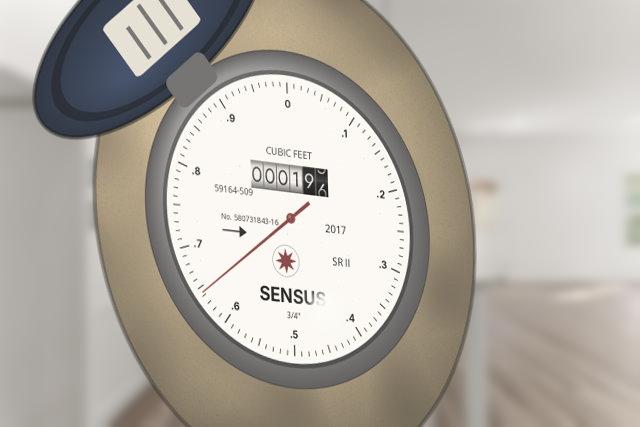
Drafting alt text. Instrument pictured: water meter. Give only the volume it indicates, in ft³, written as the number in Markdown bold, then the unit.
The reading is **195.64** ft³
